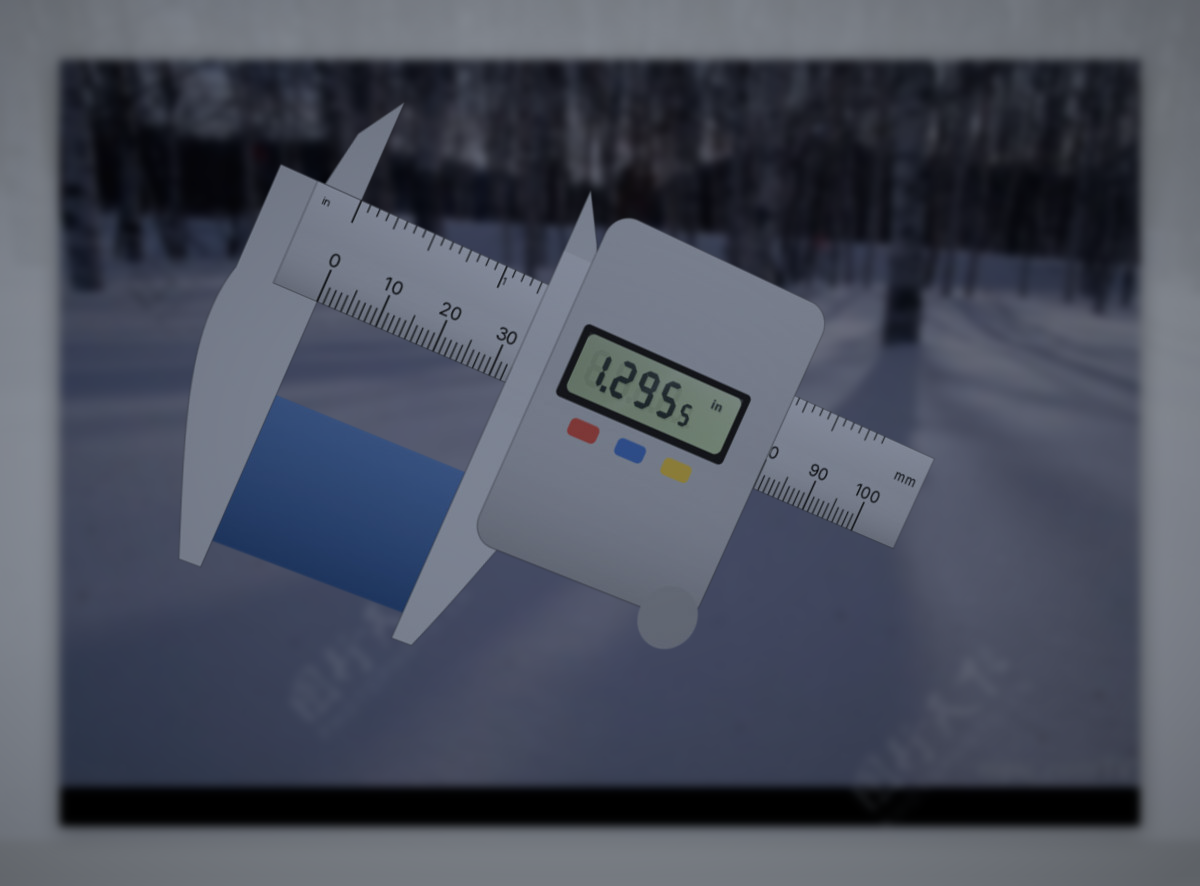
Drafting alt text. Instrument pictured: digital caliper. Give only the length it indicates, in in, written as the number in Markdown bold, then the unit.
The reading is **1.2955** in
